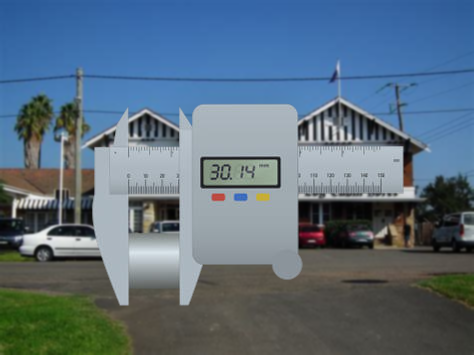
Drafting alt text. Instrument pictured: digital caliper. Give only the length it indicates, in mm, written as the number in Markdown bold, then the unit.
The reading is **30.14** mm
